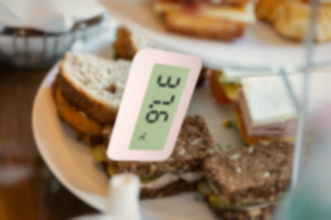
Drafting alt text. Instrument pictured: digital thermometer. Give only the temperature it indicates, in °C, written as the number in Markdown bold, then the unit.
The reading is **37.6** °C
